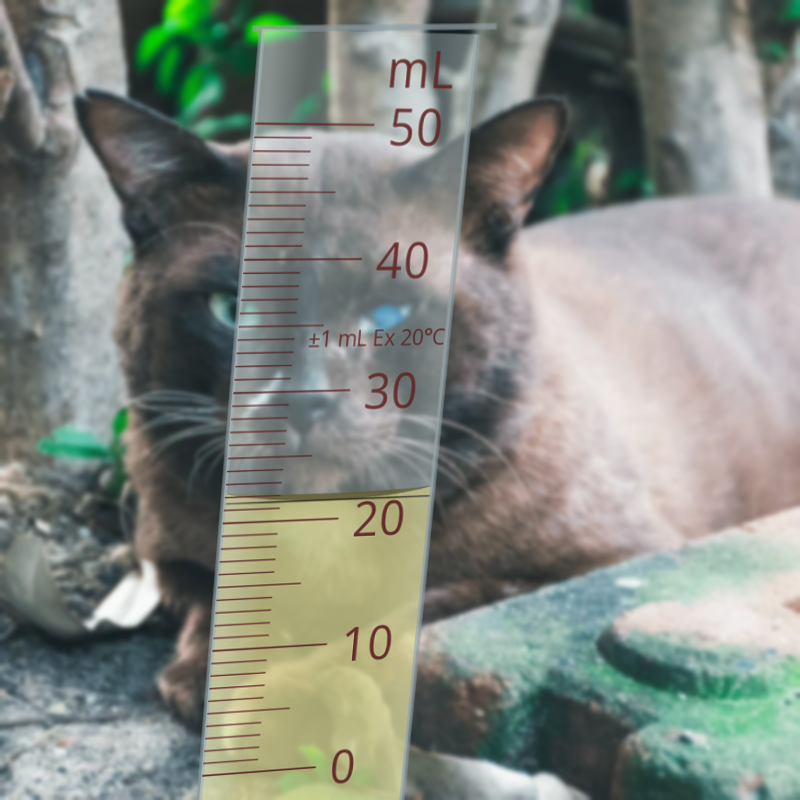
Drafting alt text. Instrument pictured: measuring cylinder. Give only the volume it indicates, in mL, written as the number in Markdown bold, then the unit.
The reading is **21.5** mL
